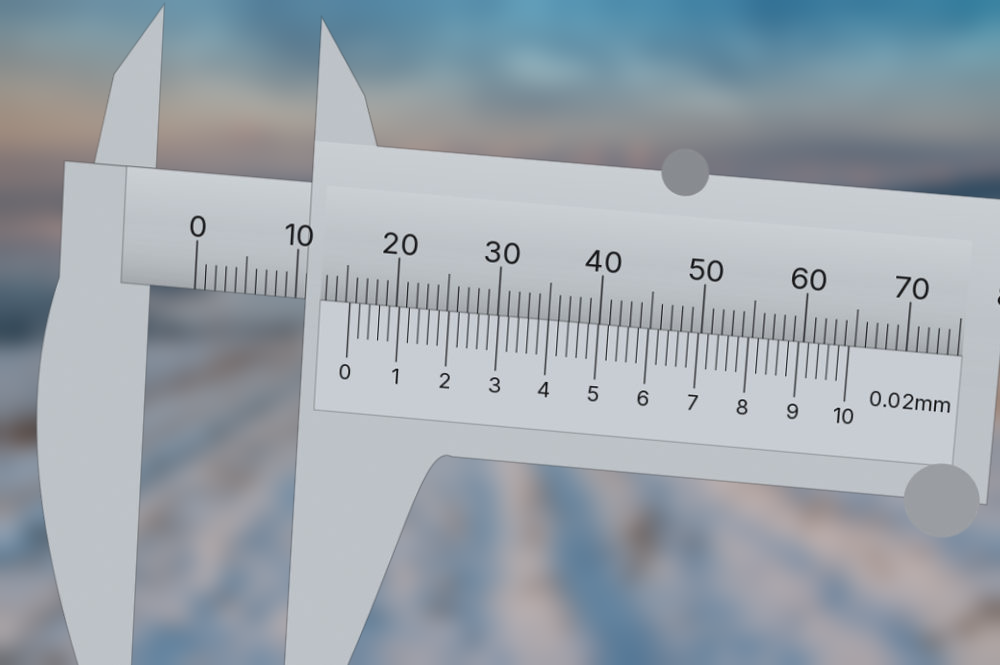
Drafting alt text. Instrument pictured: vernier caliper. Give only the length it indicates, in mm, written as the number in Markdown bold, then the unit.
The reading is **15.4** mm
